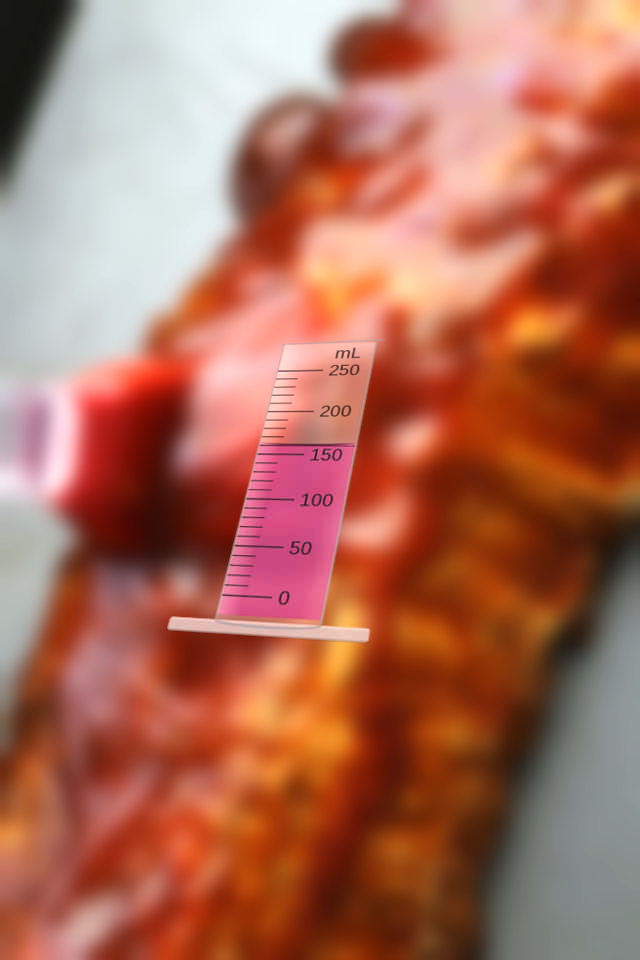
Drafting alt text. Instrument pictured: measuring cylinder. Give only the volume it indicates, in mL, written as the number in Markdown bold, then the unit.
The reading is **160** mL
